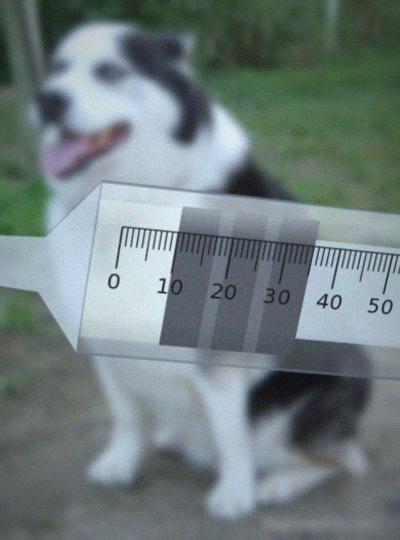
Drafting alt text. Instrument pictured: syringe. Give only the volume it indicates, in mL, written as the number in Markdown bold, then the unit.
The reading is **10** mL
